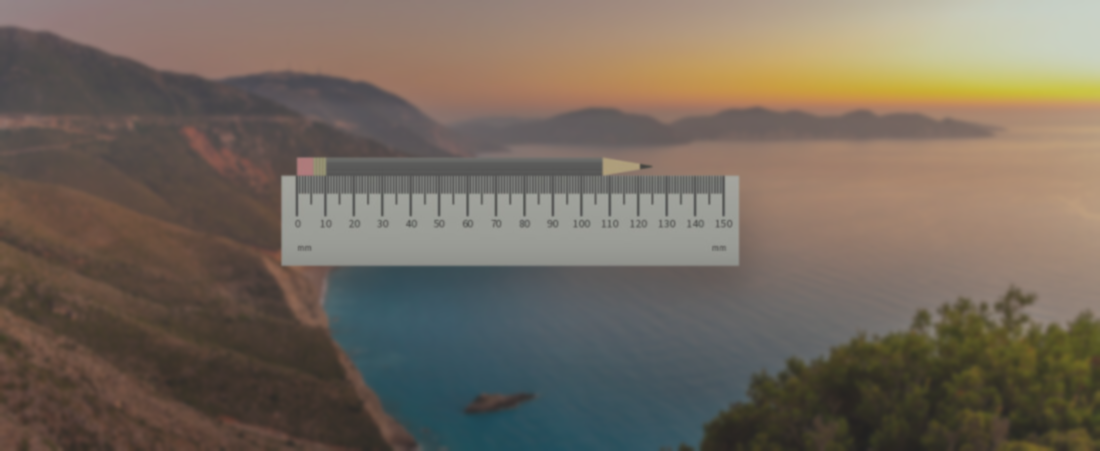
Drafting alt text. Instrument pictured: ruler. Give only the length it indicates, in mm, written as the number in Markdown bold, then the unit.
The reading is **125** mm
